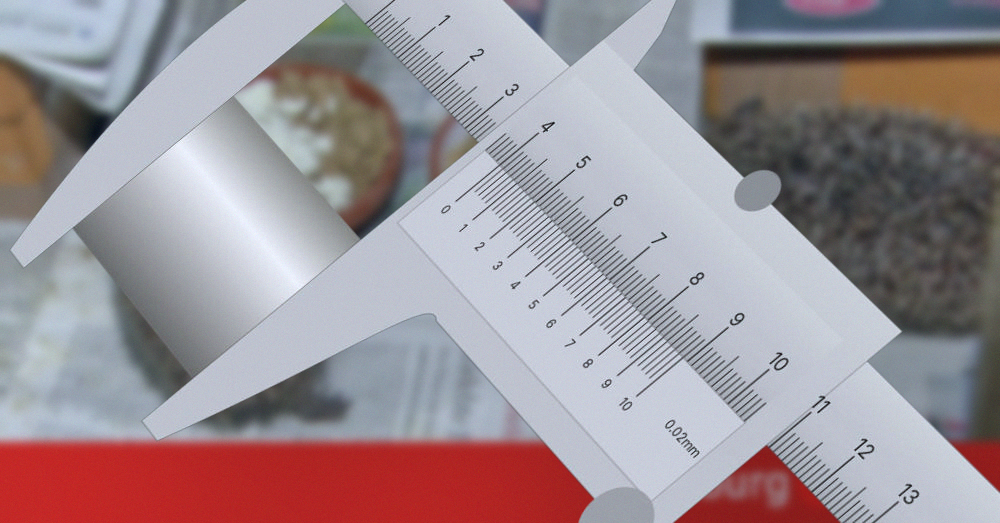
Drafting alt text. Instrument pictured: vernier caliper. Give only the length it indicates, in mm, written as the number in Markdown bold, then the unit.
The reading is **40.0** mm
